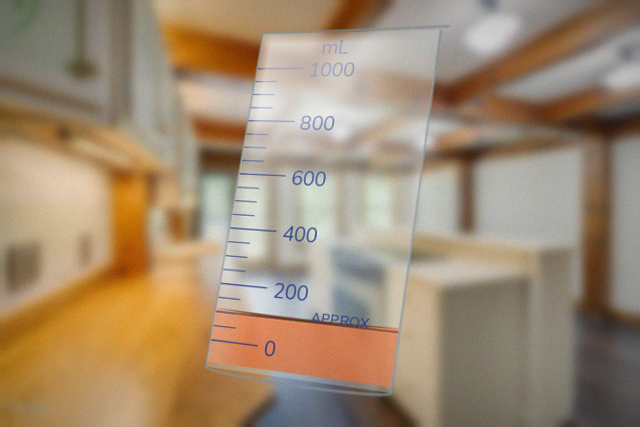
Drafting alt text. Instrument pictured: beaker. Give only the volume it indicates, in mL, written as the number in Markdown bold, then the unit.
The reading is **100** mL
